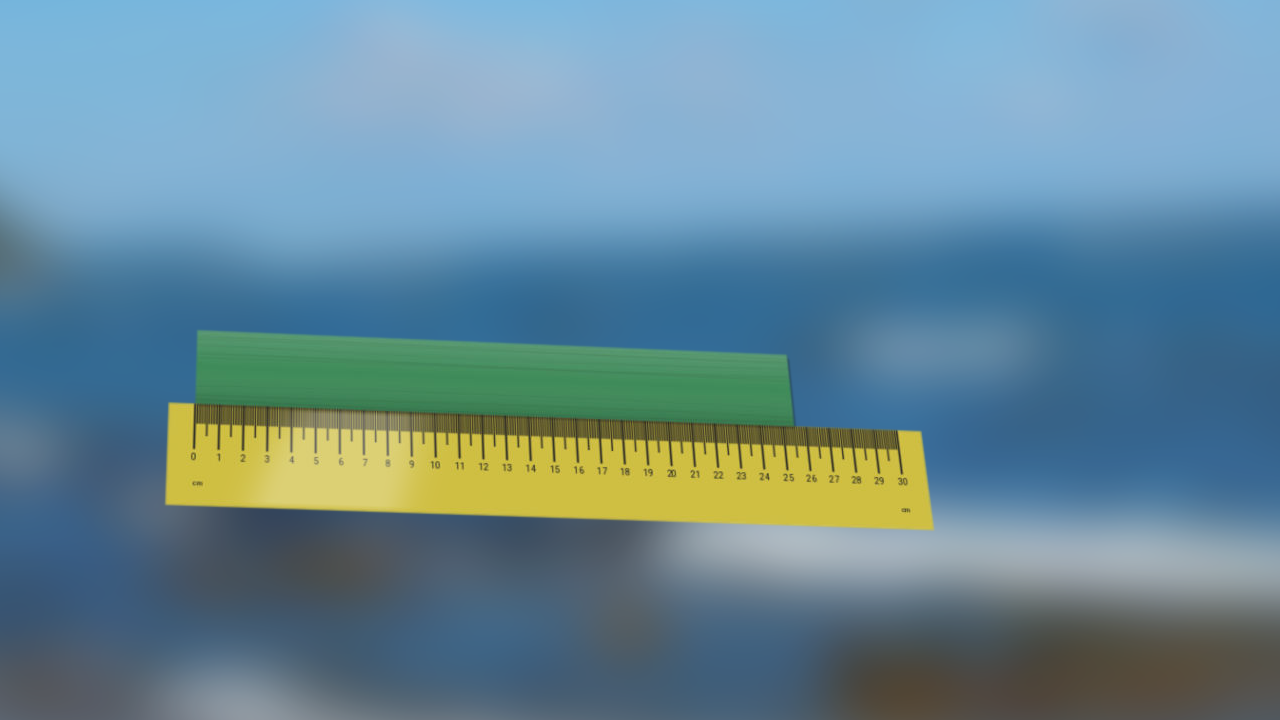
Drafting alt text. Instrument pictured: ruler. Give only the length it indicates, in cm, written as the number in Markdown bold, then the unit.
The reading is **25.5** cm
